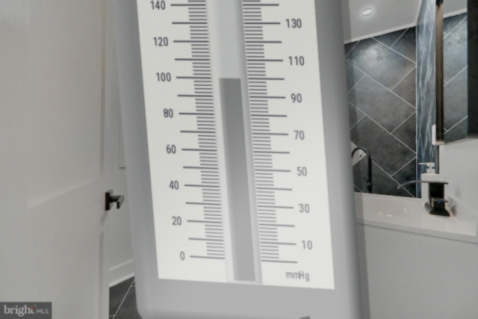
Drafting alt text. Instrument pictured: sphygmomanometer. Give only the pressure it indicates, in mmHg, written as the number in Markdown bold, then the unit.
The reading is **100** mmHg
